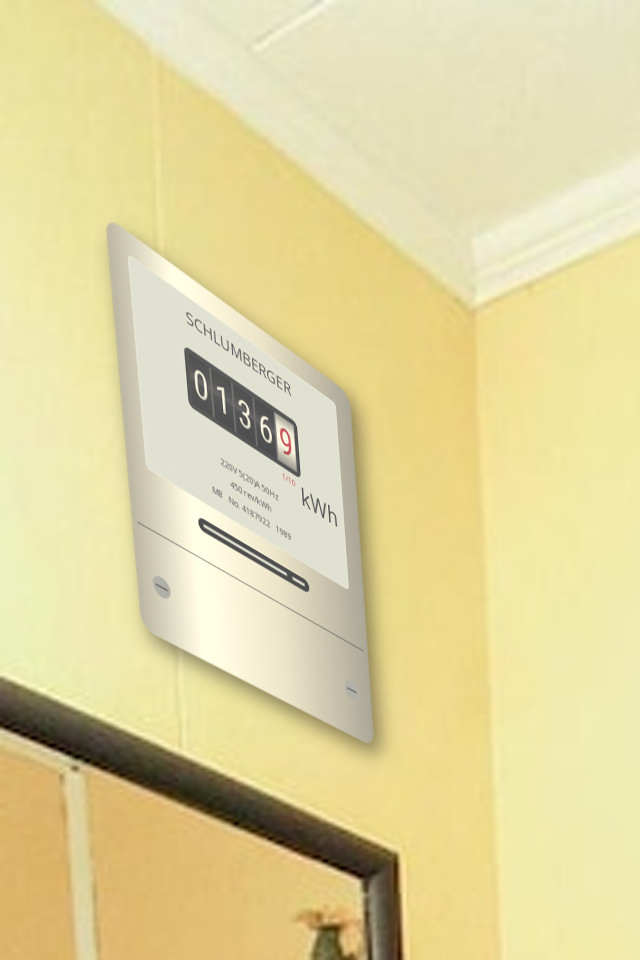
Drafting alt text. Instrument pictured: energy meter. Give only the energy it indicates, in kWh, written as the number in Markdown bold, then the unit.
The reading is **136.9** kWh
